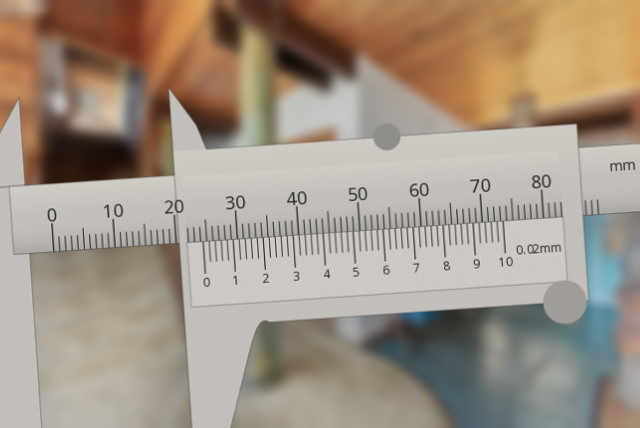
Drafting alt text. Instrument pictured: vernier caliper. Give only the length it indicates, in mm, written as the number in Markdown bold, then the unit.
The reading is **24.4** mm
